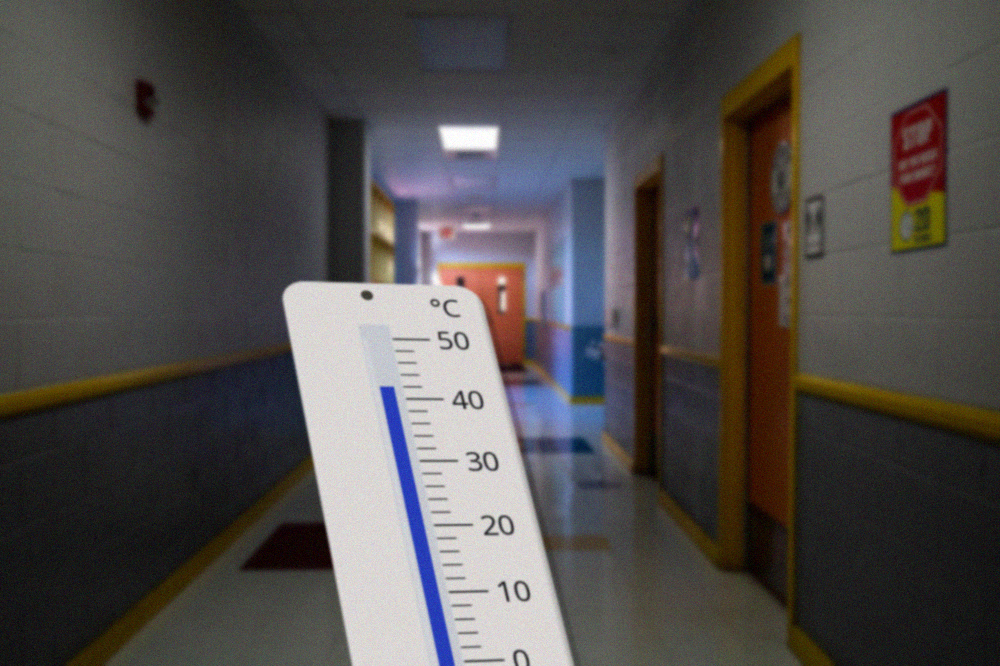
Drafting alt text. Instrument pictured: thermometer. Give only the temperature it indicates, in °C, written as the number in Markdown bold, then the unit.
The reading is **42** °C
